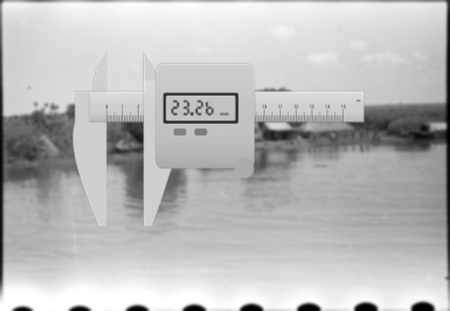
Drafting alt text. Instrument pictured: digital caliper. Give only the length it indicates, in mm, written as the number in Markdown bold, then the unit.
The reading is **23.26** mm
